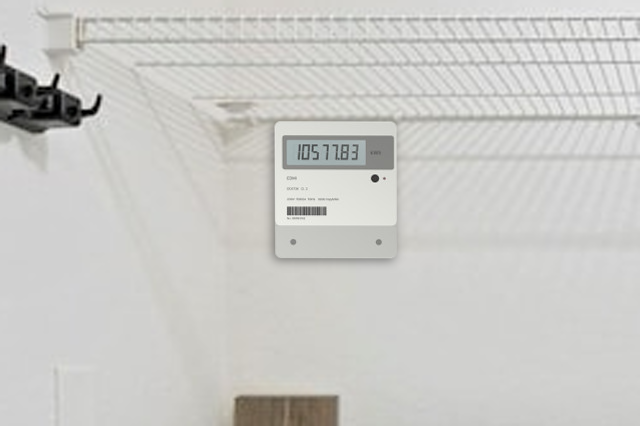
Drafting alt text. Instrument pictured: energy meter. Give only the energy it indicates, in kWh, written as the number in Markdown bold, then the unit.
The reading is **10577.83** kWh
